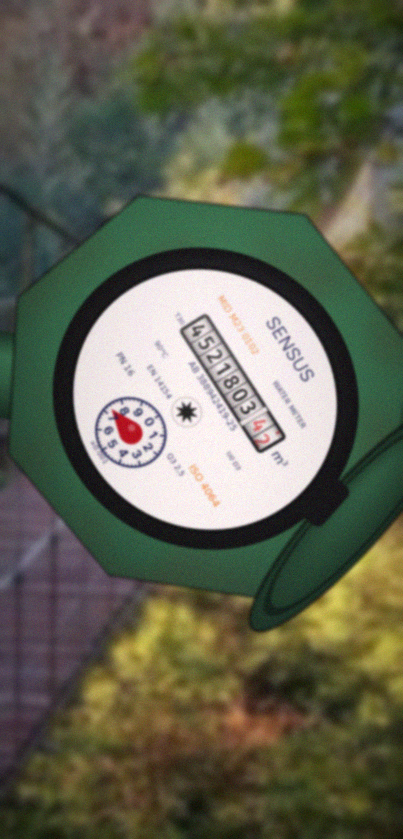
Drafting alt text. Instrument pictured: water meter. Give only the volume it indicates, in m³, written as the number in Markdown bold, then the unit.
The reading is **4521803.417** m³
